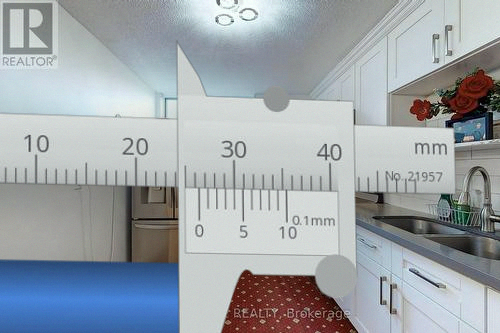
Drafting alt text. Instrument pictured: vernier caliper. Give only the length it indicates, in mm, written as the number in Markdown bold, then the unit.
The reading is **26.4** mm
